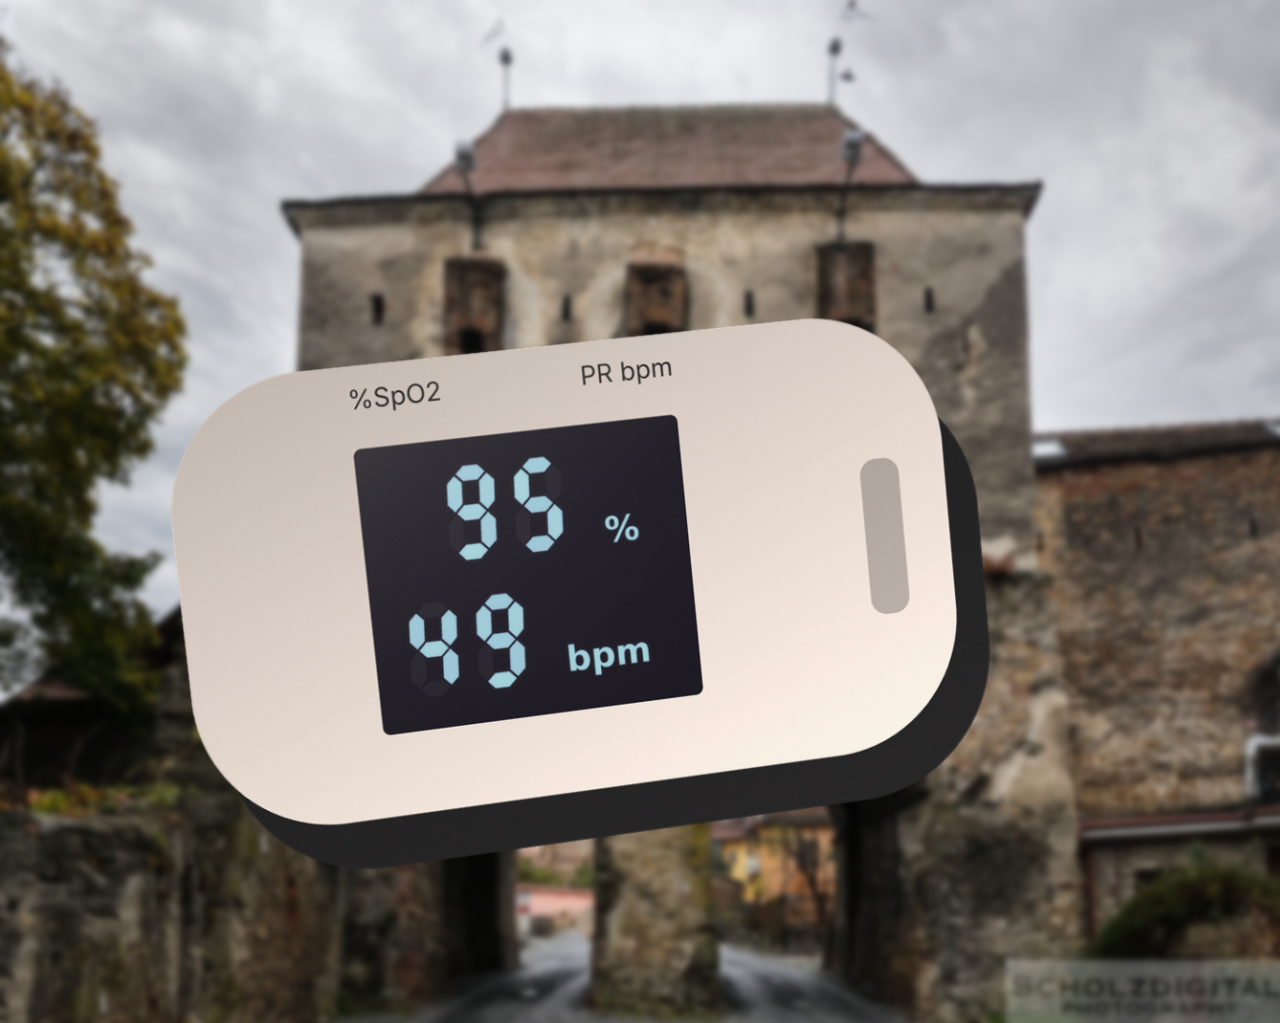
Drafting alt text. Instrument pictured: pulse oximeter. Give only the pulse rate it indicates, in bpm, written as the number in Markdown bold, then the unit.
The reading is **49** bpm
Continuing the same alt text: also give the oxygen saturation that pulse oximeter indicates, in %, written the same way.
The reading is **95** %
